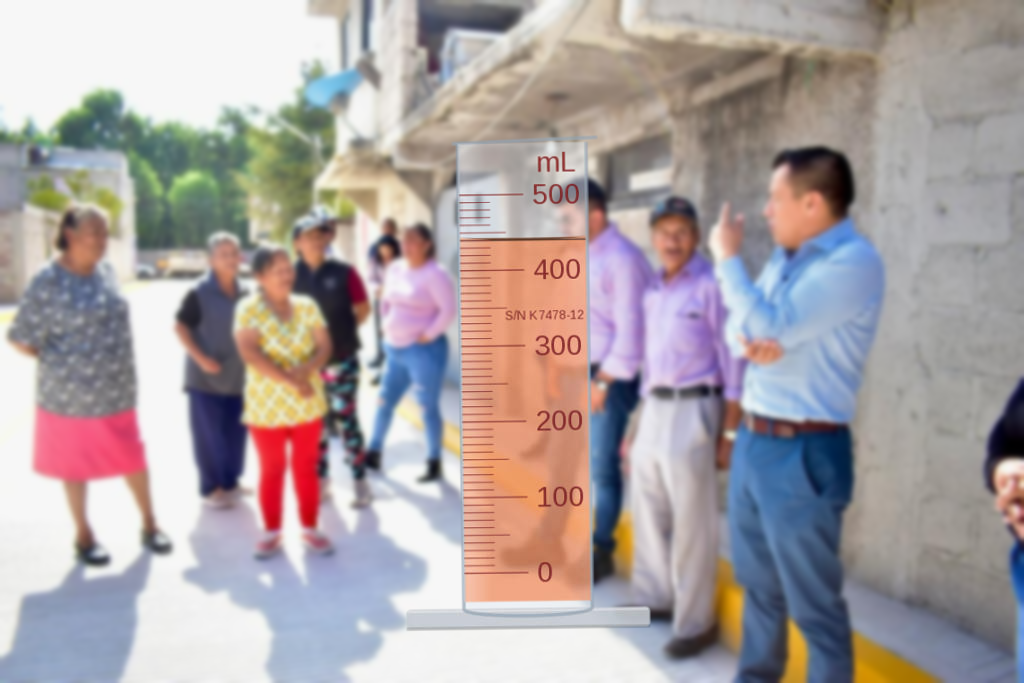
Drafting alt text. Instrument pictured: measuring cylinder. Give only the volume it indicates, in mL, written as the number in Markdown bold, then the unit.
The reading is **440** mL
